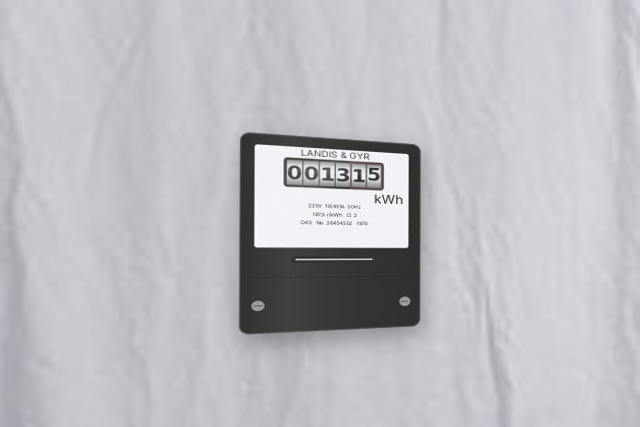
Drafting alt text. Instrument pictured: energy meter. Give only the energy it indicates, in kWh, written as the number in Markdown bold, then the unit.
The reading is **13.15** kWh
